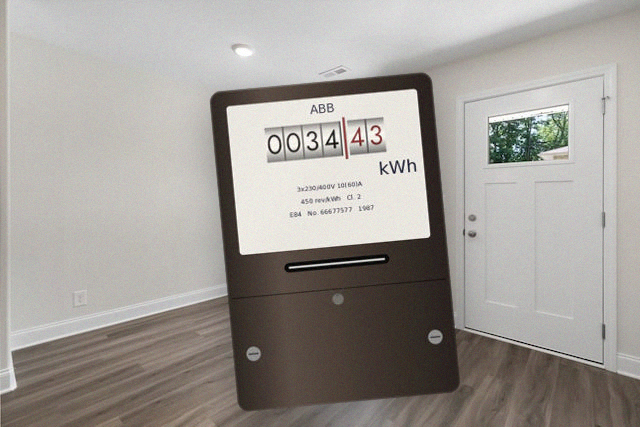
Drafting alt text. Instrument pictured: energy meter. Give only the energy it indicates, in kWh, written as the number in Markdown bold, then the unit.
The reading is **34.43** kWh
